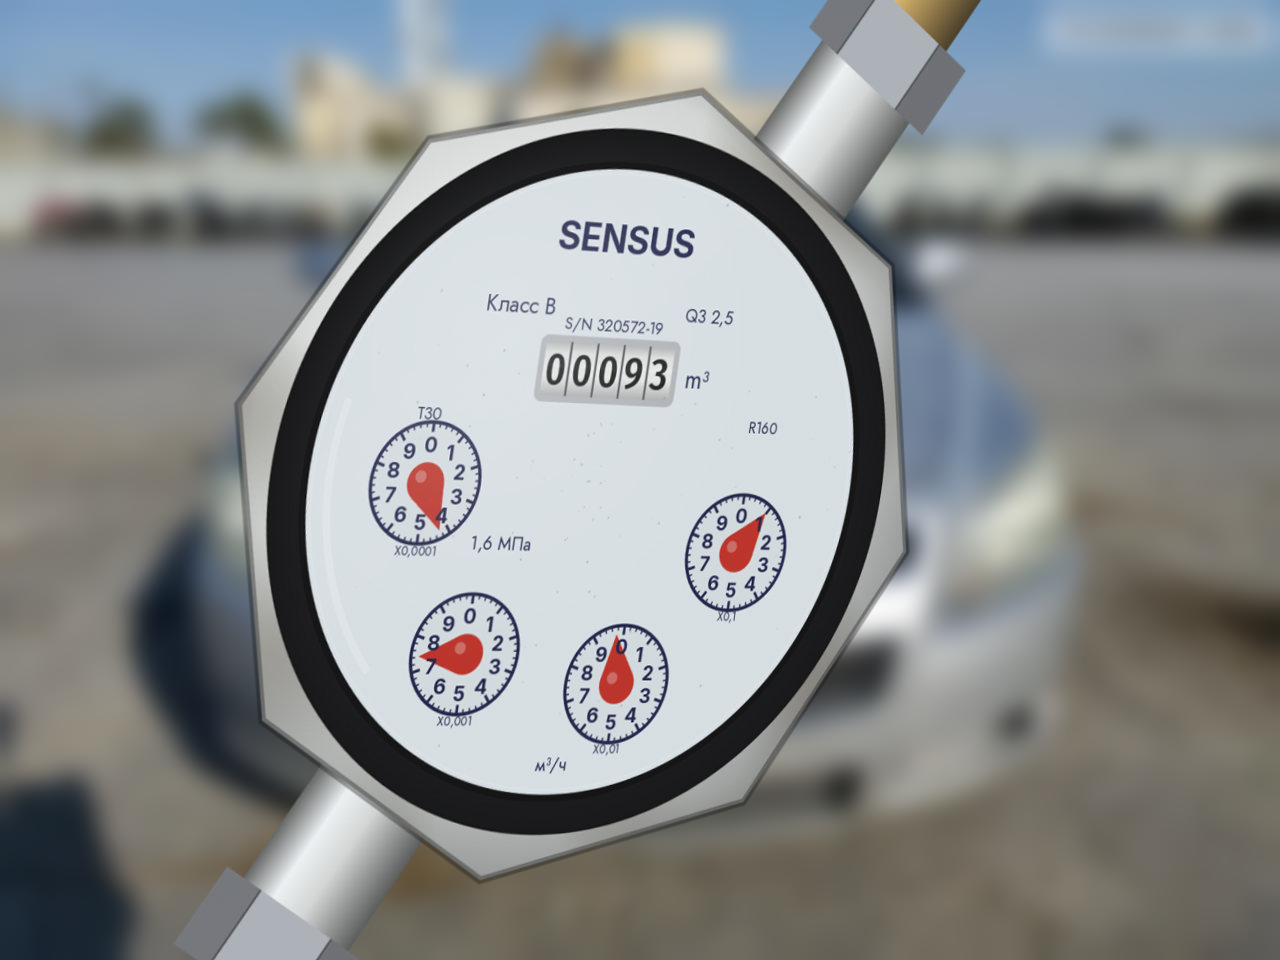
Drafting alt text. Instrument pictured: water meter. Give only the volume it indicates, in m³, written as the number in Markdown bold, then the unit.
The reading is **93.0974** m³
